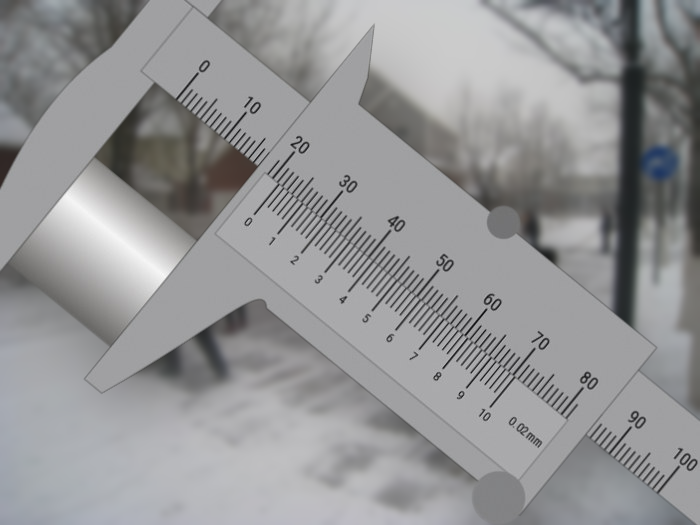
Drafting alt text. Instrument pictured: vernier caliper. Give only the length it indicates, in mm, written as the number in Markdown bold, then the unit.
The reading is **21.4** mm
